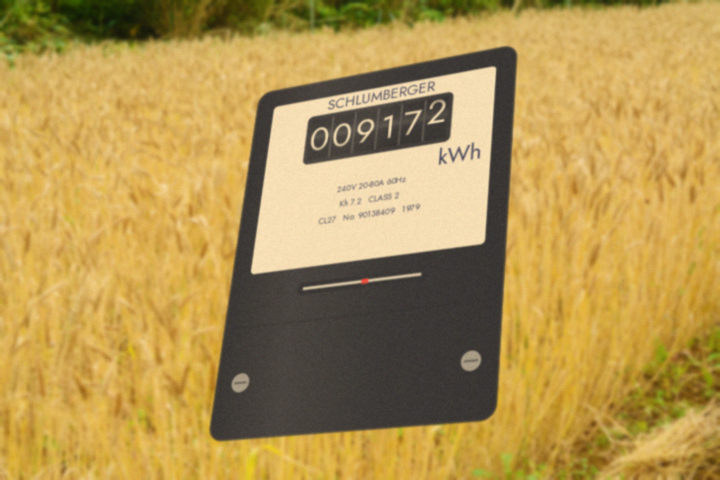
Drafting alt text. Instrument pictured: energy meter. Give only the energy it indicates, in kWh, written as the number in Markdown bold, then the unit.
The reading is **9172** kWh
